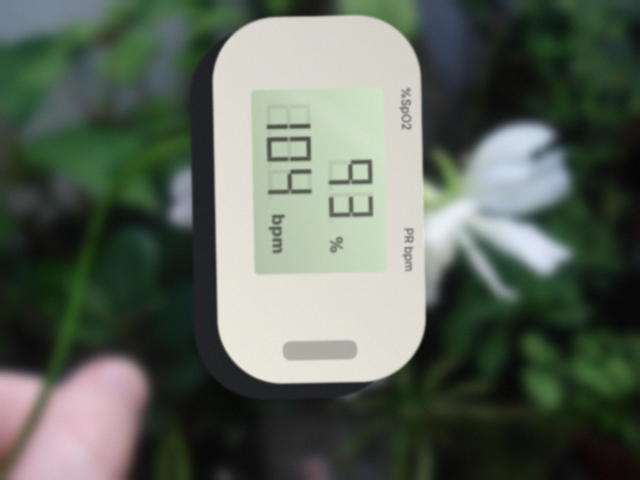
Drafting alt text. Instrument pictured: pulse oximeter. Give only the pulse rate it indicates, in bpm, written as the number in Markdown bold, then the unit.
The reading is **104** bpm
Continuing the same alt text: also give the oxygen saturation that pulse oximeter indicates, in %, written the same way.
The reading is **93** %
